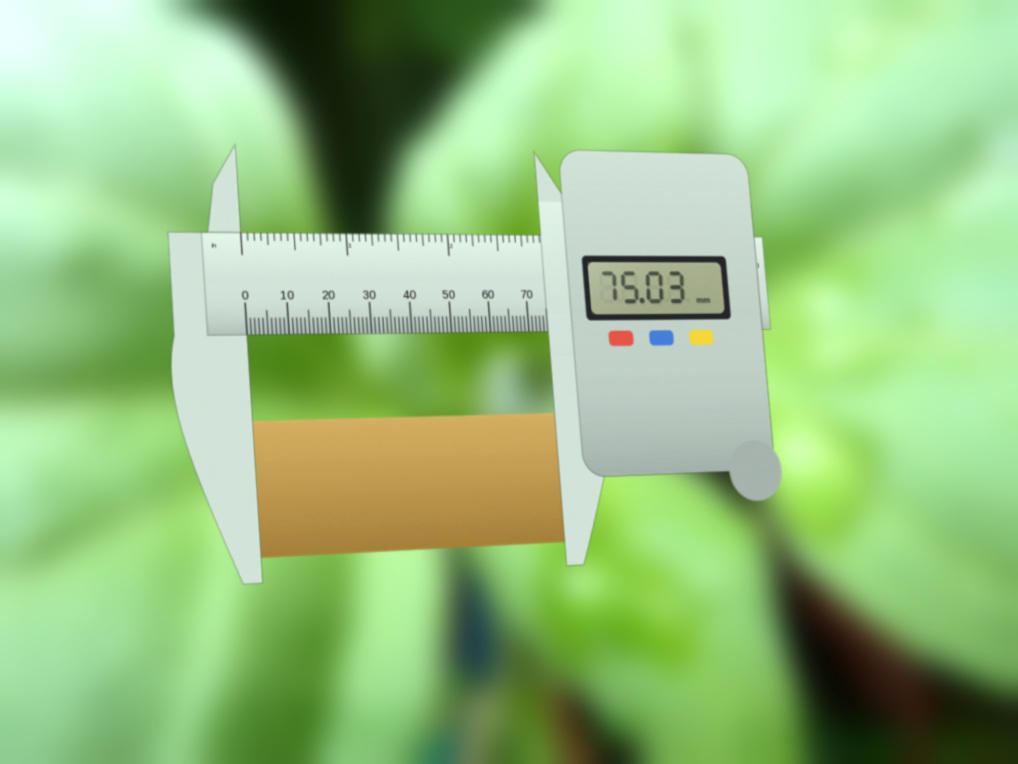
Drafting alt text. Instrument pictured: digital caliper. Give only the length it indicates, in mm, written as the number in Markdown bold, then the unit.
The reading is **75.03** mm
